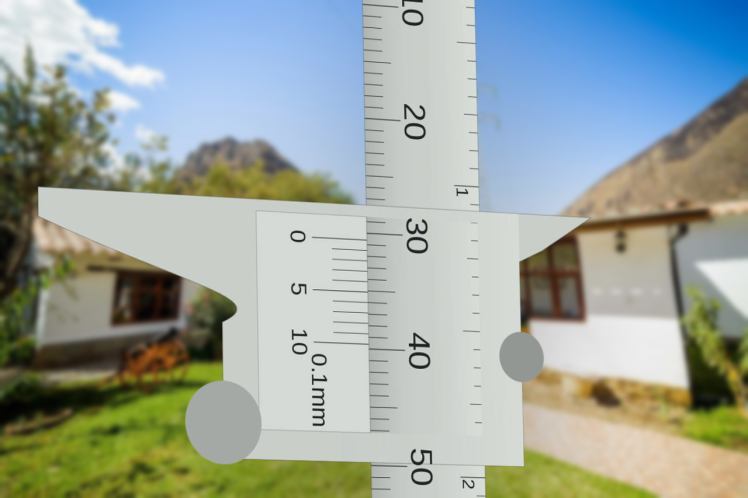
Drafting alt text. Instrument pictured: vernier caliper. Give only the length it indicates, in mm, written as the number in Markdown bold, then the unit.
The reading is **30.6** mm
